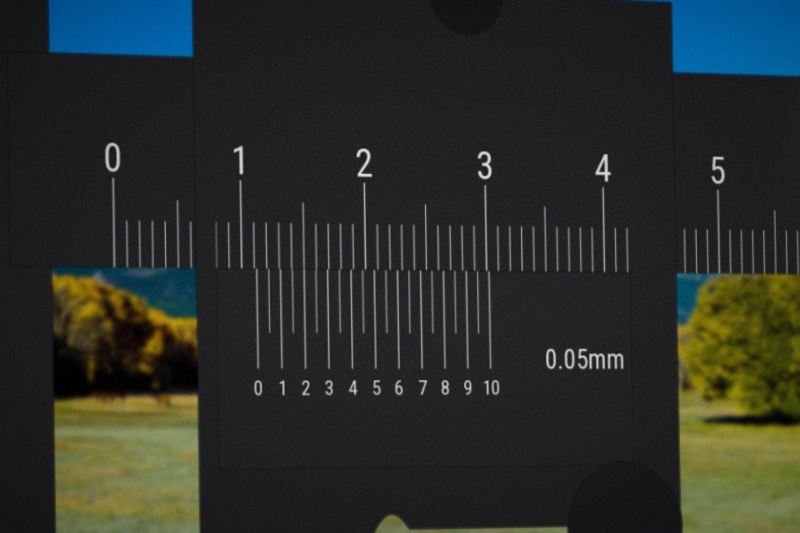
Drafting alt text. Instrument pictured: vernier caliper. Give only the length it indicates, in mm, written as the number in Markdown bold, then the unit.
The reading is **11.2** mm
